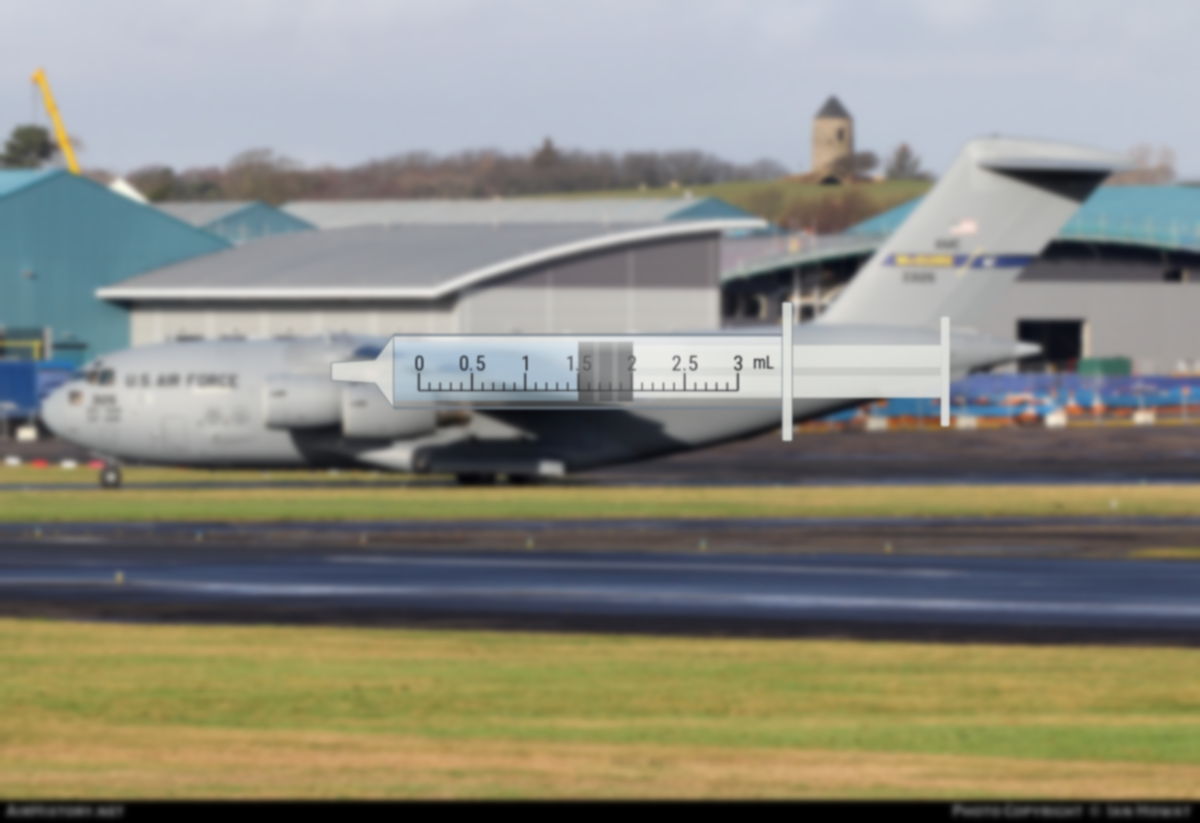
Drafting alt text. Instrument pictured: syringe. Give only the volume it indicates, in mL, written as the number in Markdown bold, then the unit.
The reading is **1.5** mL
